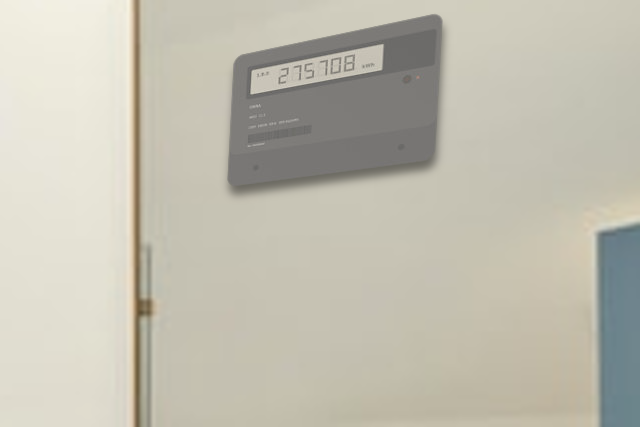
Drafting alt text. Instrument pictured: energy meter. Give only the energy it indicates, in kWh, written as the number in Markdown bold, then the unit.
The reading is **275708** kWh
